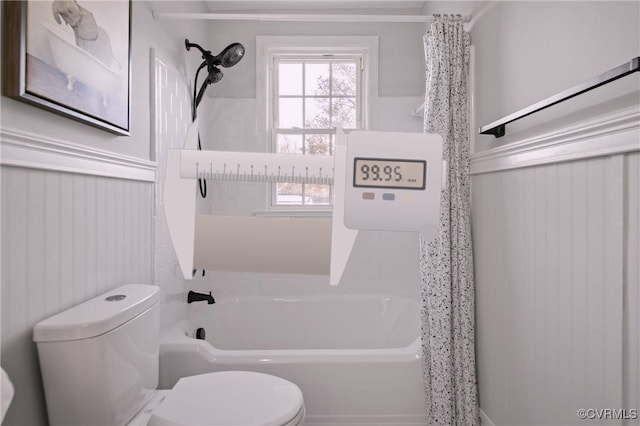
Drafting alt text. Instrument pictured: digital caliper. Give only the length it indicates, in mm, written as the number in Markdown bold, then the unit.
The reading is **99.95** mm
